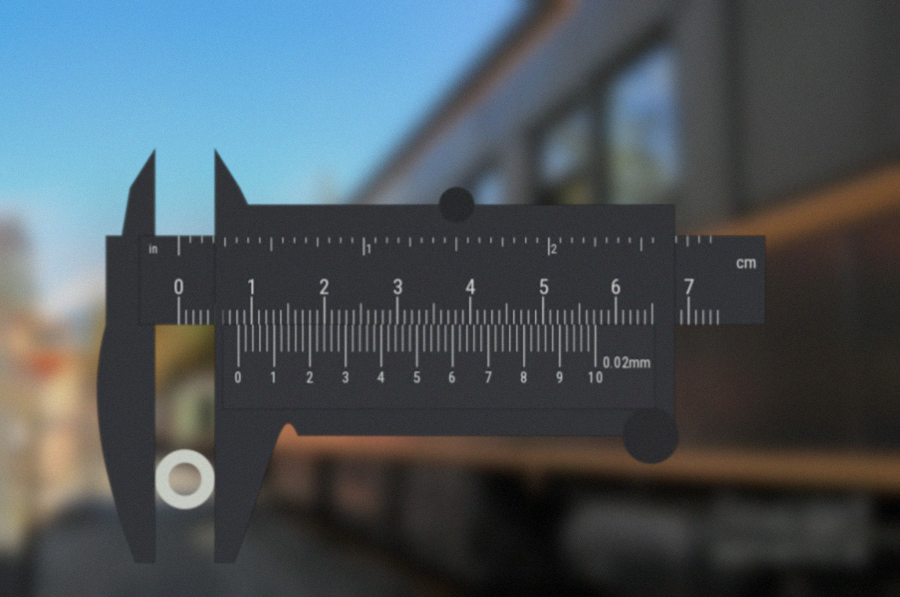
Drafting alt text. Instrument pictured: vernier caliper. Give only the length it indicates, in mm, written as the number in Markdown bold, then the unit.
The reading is **8.2** mm
